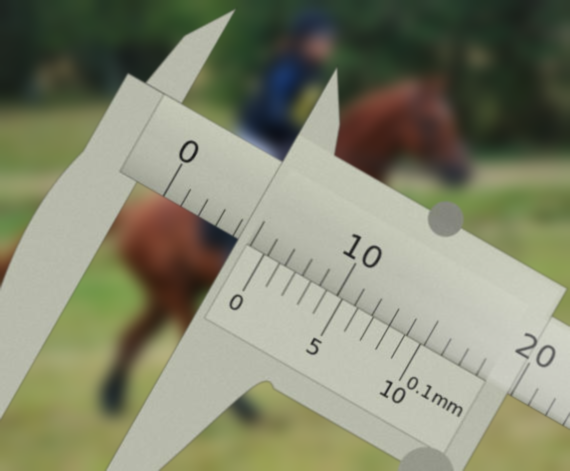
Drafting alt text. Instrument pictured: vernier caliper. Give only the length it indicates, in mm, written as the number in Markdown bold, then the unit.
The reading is **5.8** mm
